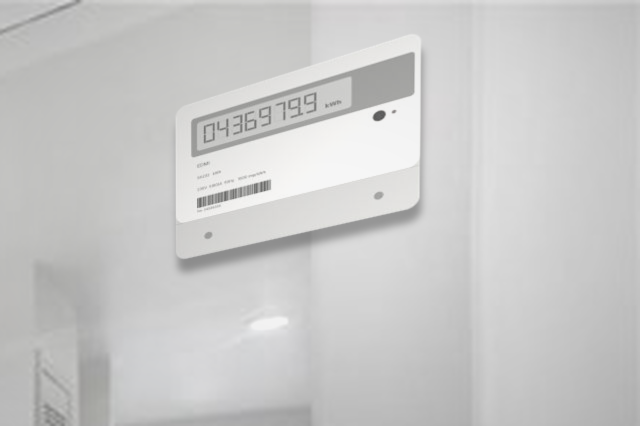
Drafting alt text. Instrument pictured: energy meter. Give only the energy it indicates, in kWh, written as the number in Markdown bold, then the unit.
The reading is **436979.9** kWh
